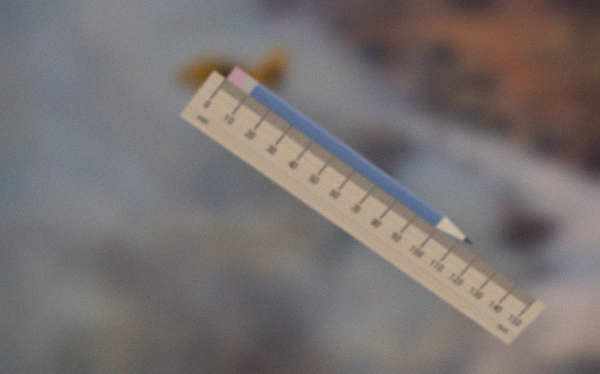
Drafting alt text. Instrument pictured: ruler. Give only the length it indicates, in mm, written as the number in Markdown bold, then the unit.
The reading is **115** mm
